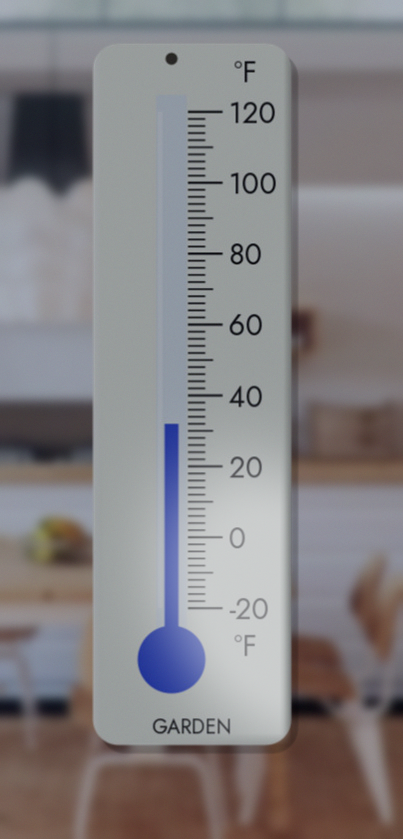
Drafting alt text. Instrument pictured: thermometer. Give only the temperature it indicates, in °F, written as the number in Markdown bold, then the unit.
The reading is **32** °F
